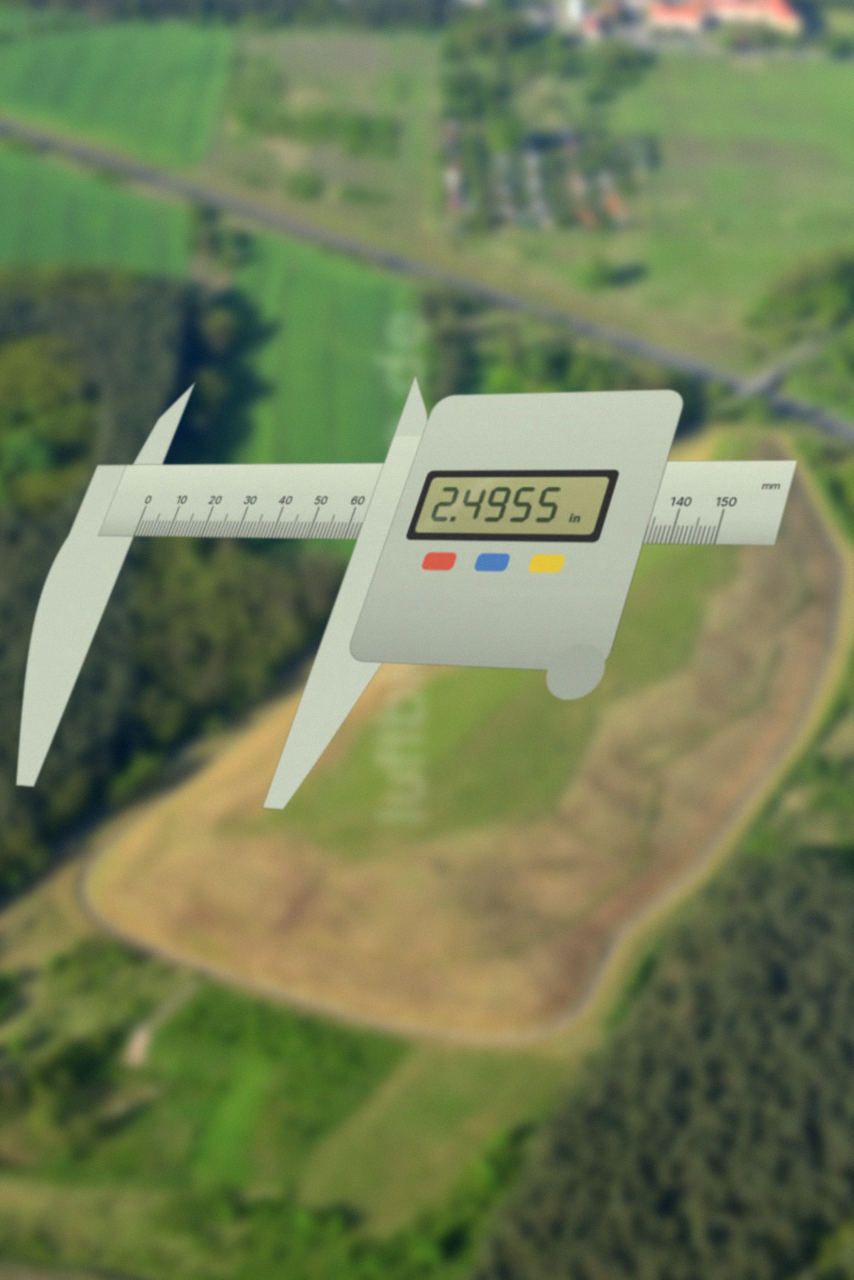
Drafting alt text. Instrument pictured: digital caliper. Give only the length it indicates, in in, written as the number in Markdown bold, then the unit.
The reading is **2.4955** in
